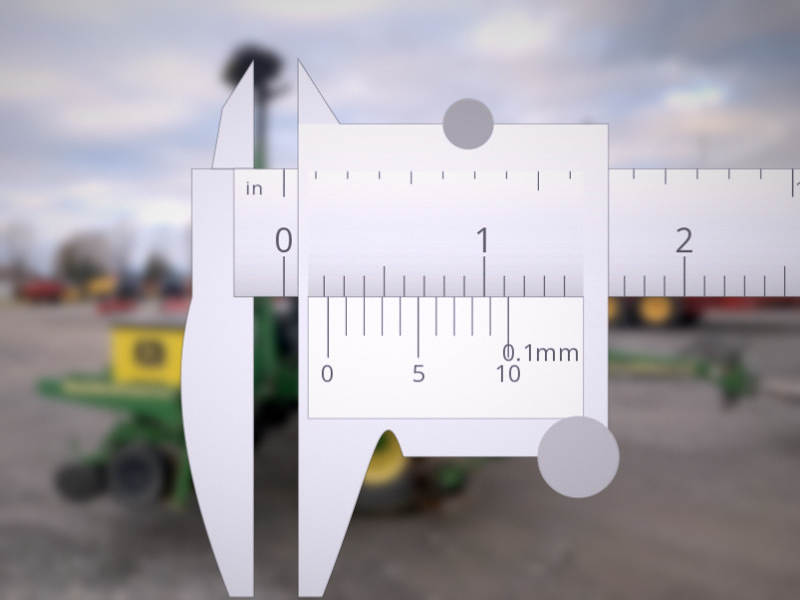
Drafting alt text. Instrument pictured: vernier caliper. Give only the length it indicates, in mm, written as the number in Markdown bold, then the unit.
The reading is **2.2** mm
